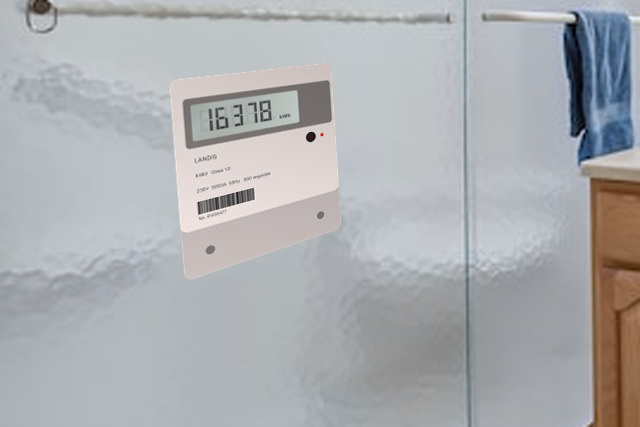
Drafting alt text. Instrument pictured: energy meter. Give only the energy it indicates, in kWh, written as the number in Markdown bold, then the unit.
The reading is **16378** kWh
